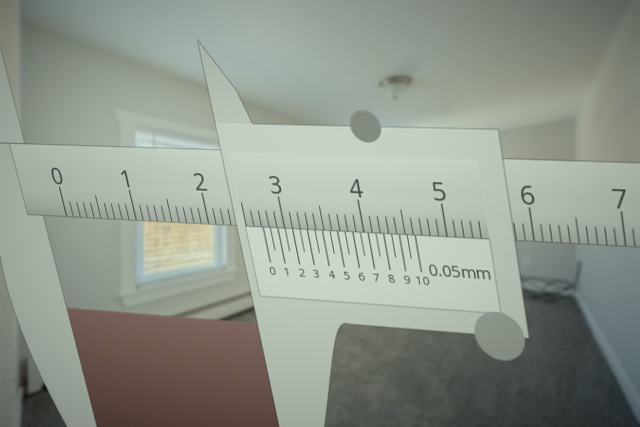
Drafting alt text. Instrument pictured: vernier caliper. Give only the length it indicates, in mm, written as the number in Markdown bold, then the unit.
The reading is **27.2** mm
